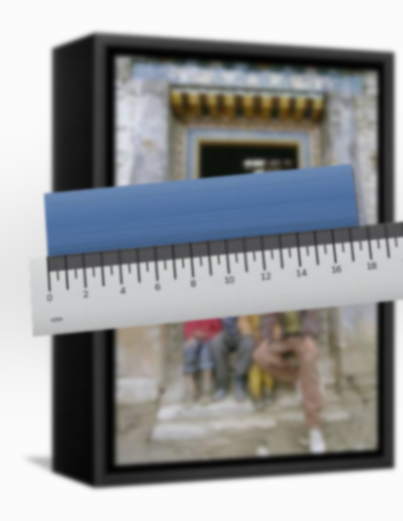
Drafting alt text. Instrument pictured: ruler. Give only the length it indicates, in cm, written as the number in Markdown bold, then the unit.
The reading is **17.5** cm
